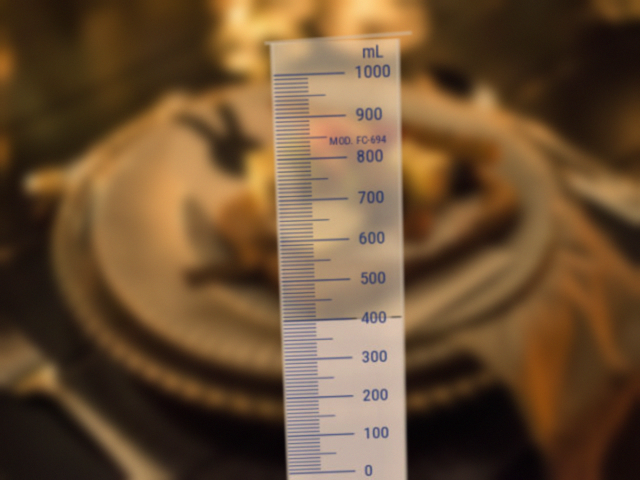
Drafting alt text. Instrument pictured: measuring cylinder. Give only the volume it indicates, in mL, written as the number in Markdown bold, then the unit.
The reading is **400** mL
